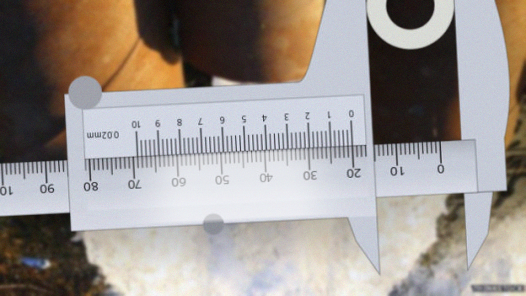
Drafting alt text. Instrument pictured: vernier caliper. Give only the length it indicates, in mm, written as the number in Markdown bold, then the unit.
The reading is **20.0** mm
